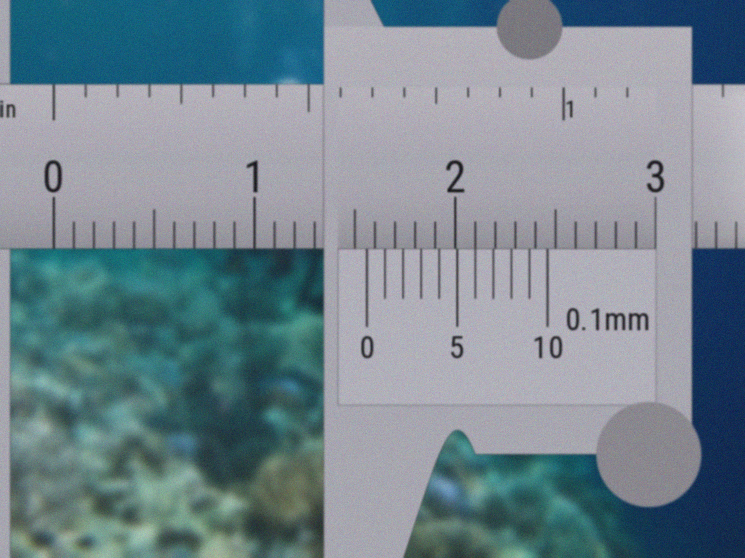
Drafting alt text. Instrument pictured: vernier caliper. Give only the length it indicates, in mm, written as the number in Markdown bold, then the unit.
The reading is **15.6** mm
